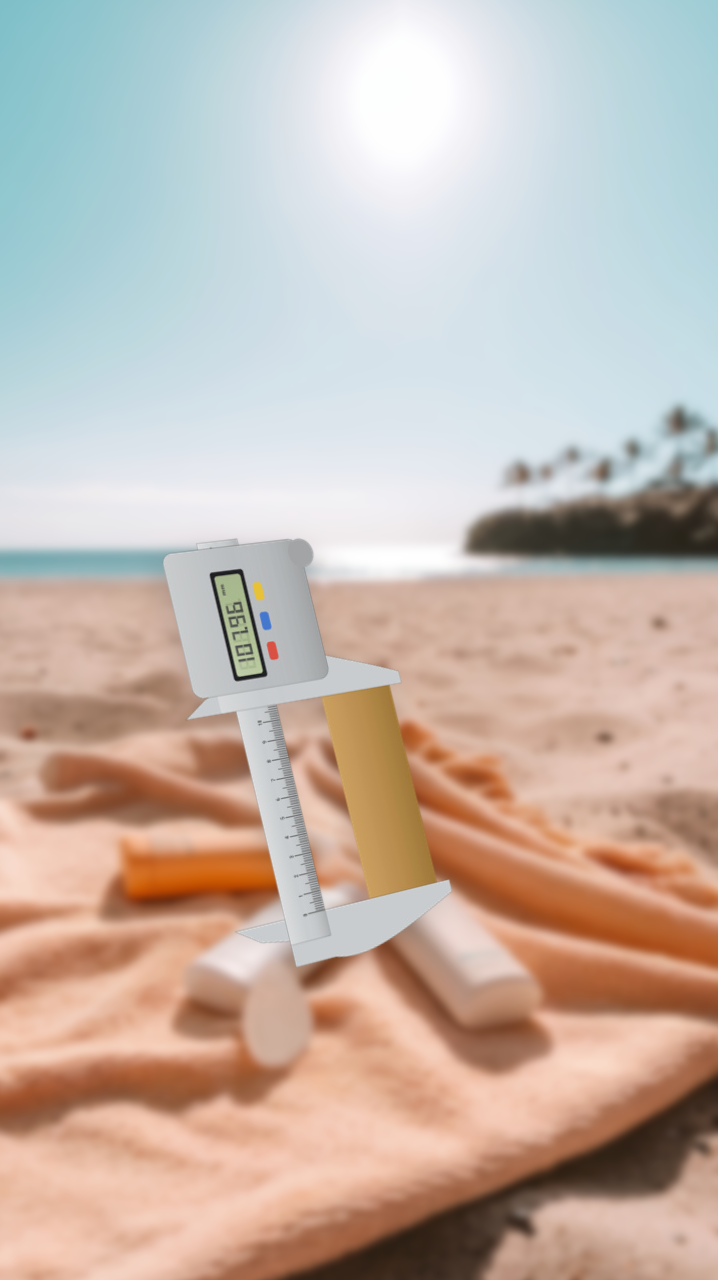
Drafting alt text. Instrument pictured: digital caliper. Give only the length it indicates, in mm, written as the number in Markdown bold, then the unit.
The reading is **107.96** mm
